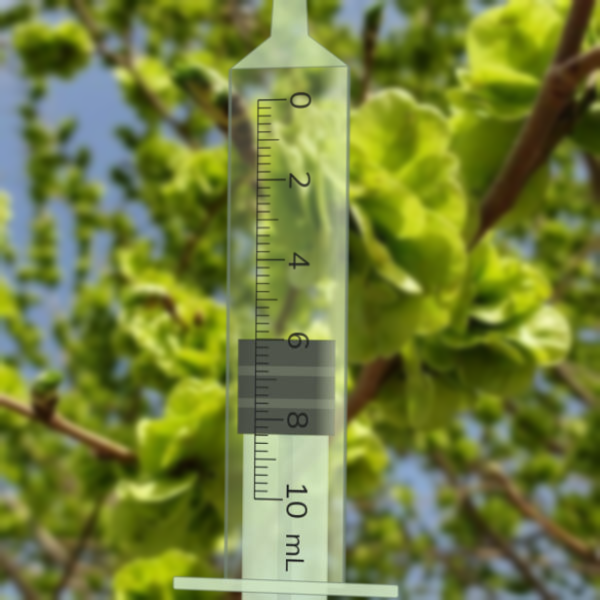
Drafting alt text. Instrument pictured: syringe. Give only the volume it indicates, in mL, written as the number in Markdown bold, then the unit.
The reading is **6** mL
